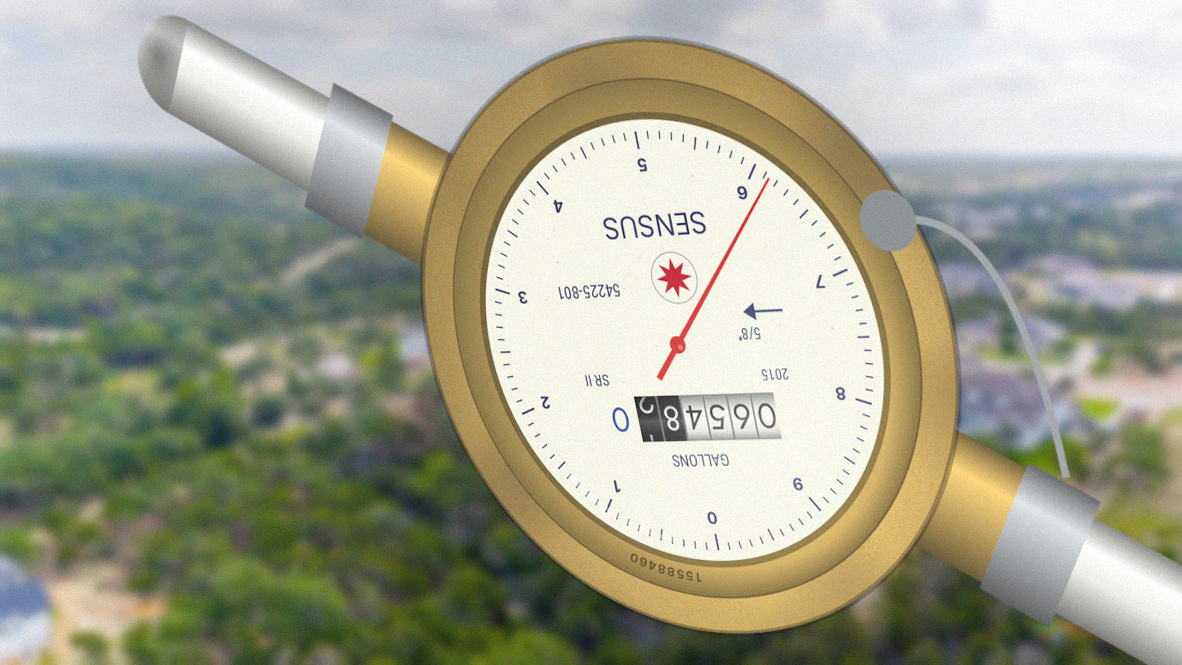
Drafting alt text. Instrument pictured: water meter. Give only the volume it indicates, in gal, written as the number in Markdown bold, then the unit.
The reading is **654816.1** gal
